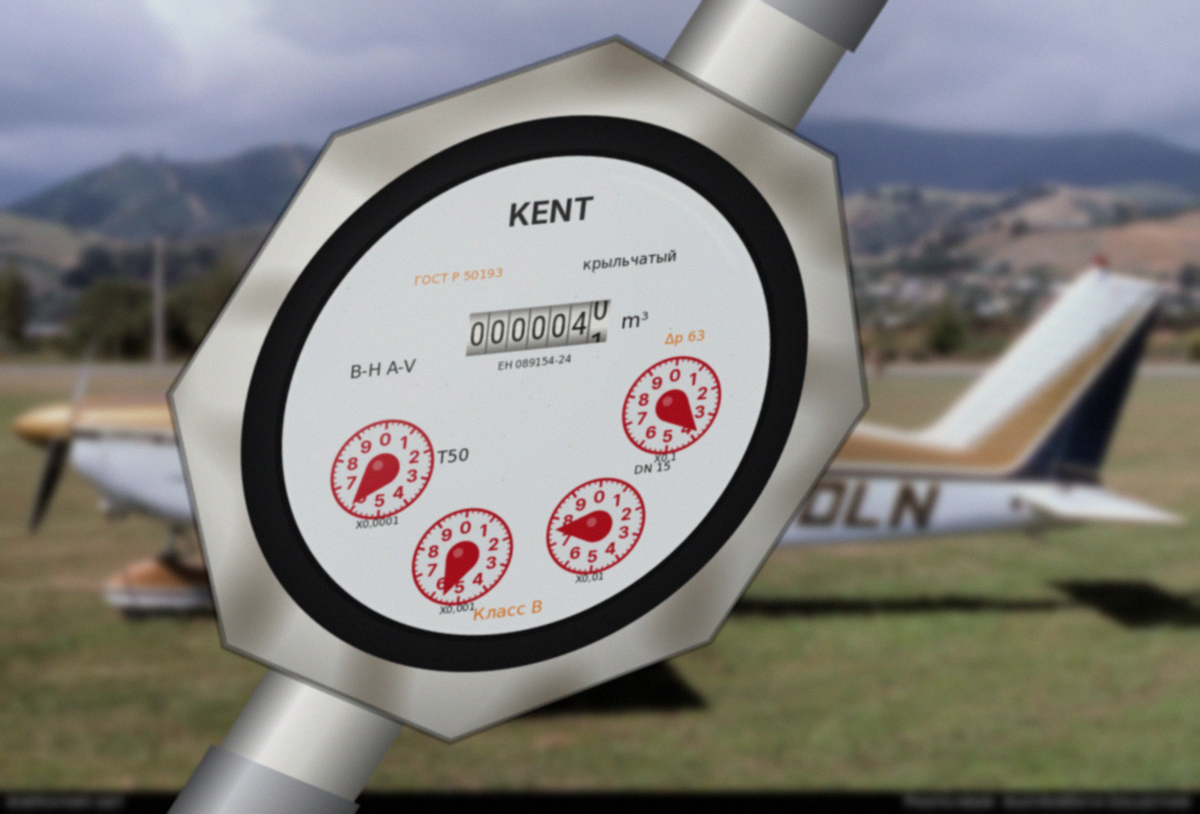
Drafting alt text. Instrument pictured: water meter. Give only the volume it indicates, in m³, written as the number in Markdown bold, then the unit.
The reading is **40.3756** m³
